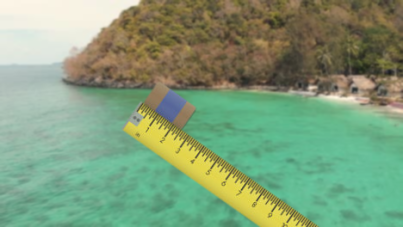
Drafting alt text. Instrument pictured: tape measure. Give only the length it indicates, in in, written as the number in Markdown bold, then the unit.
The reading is **2.5** in
